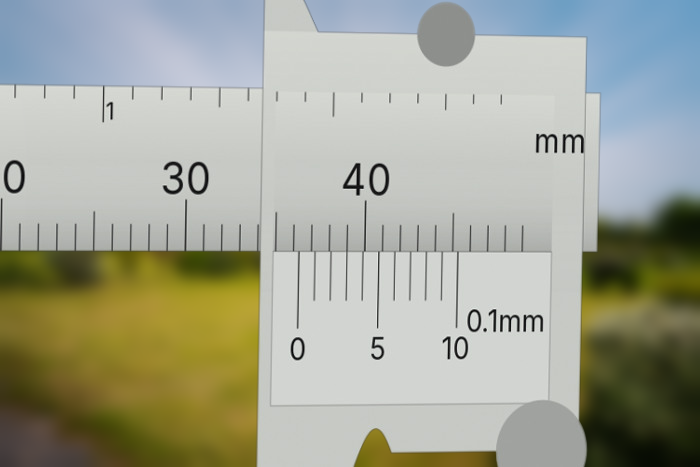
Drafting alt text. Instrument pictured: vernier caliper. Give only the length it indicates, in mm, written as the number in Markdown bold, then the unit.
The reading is **36.3** mm
